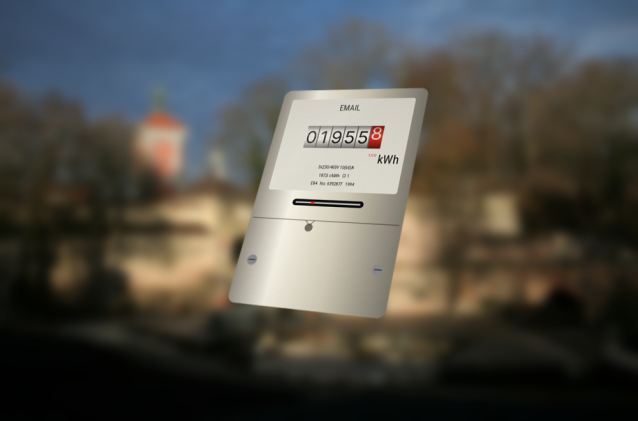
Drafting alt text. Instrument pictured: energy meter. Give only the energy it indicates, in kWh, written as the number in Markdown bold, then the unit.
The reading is **1955.8** kWh
